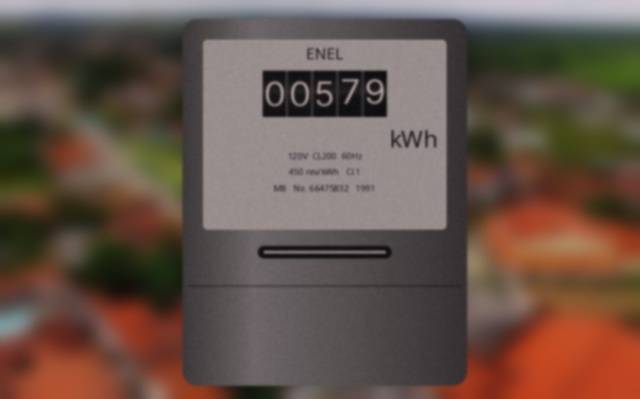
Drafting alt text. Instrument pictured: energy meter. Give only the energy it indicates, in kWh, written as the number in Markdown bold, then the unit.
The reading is **579** kWh
